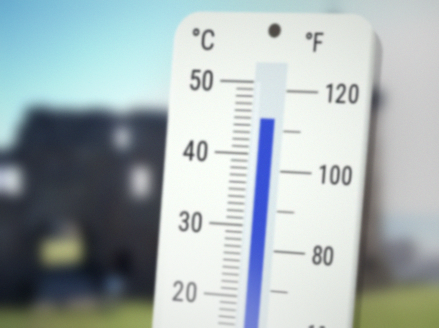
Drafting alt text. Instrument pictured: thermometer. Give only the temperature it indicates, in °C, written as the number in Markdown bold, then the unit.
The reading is **45** °C
